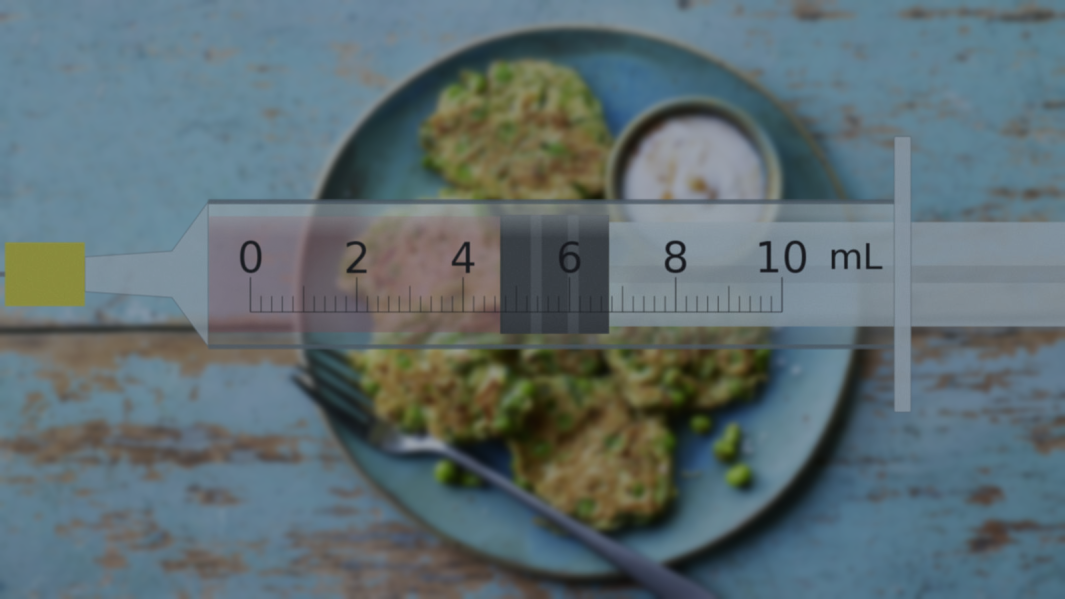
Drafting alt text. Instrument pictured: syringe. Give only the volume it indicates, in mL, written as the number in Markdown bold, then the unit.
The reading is **4.7** mL
